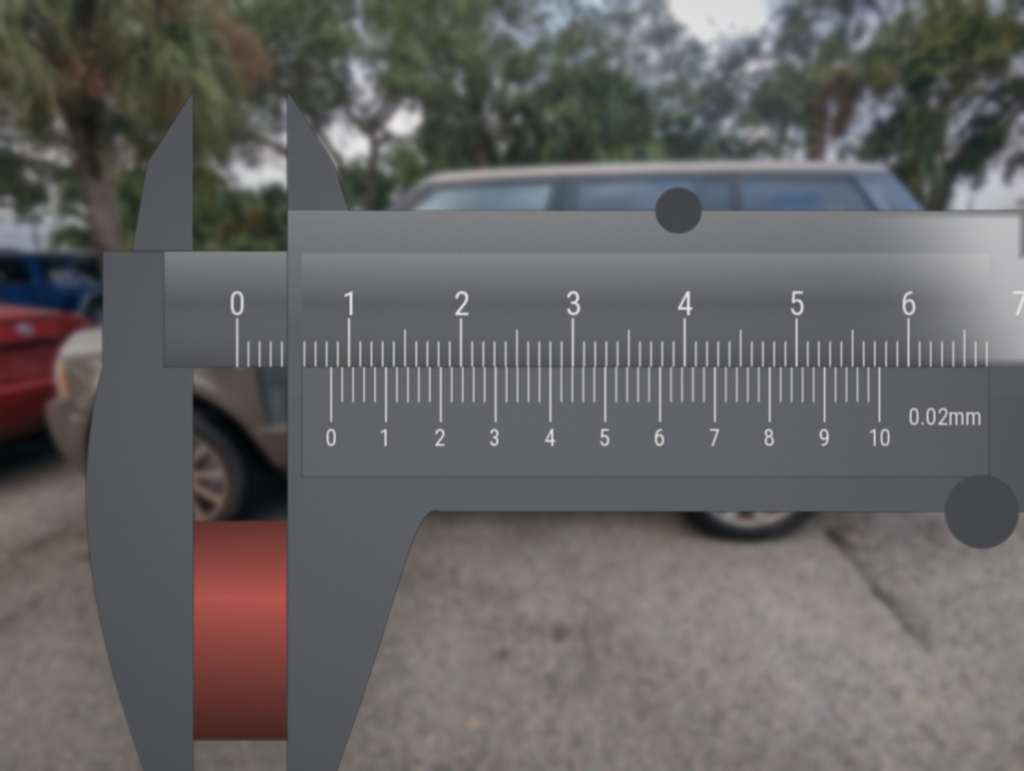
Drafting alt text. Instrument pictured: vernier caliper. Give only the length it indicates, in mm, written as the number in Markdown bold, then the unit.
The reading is **8.4** mm
